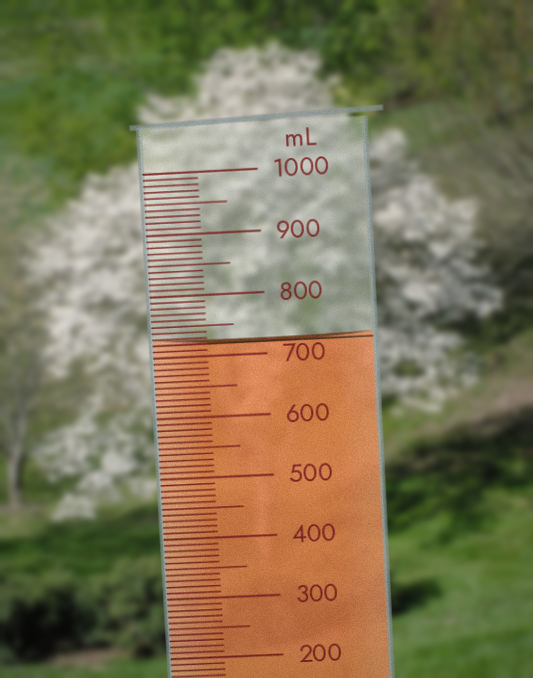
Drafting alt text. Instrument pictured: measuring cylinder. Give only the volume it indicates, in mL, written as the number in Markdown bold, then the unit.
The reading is **720** mL
